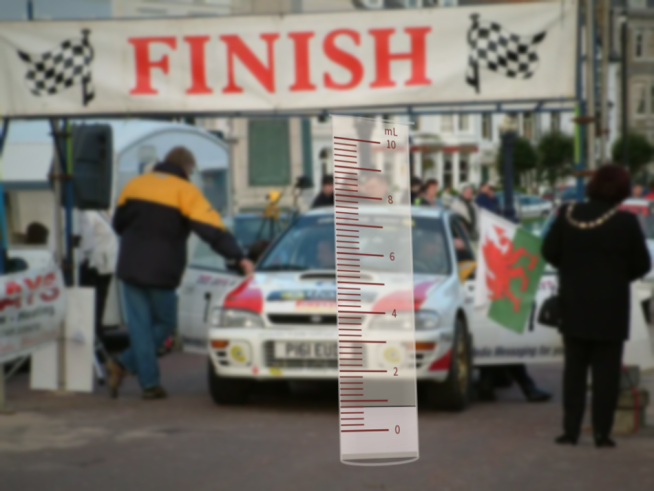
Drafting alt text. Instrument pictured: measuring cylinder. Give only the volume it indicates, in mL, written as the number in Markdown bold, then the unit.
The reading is **0.8** mL
